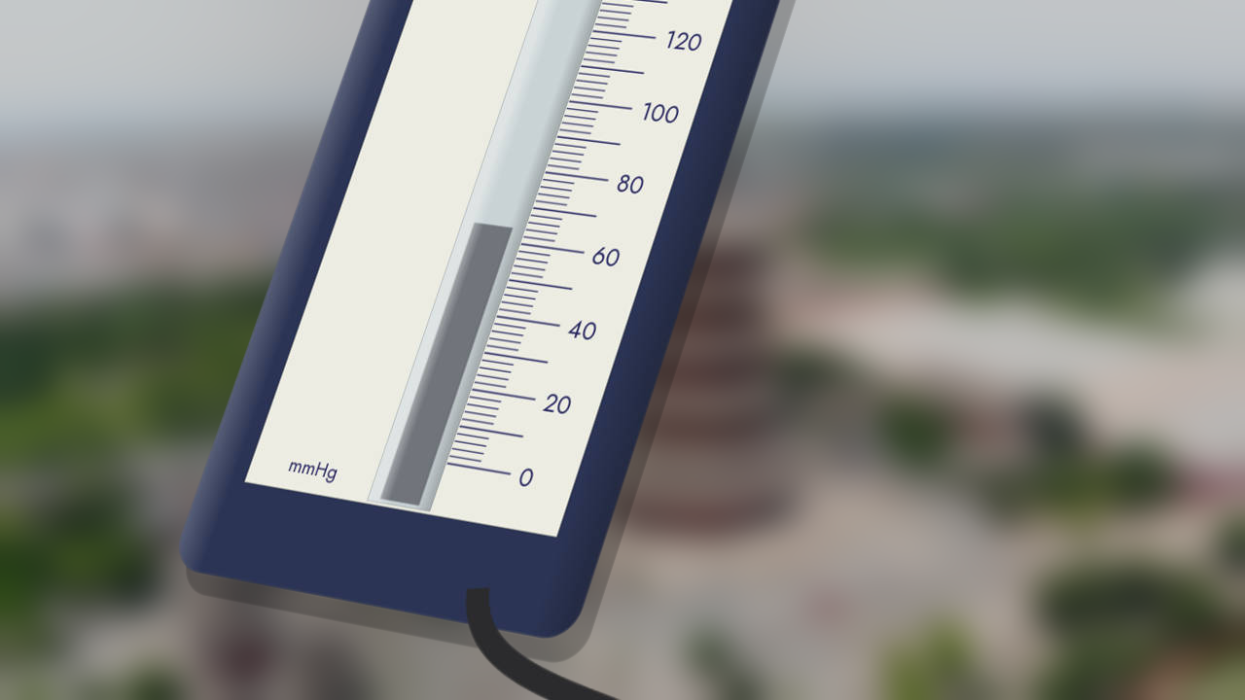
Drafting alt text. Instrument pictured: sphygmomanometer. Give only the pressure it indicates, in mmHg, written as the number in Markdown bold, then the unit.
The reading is **64** mmHg
